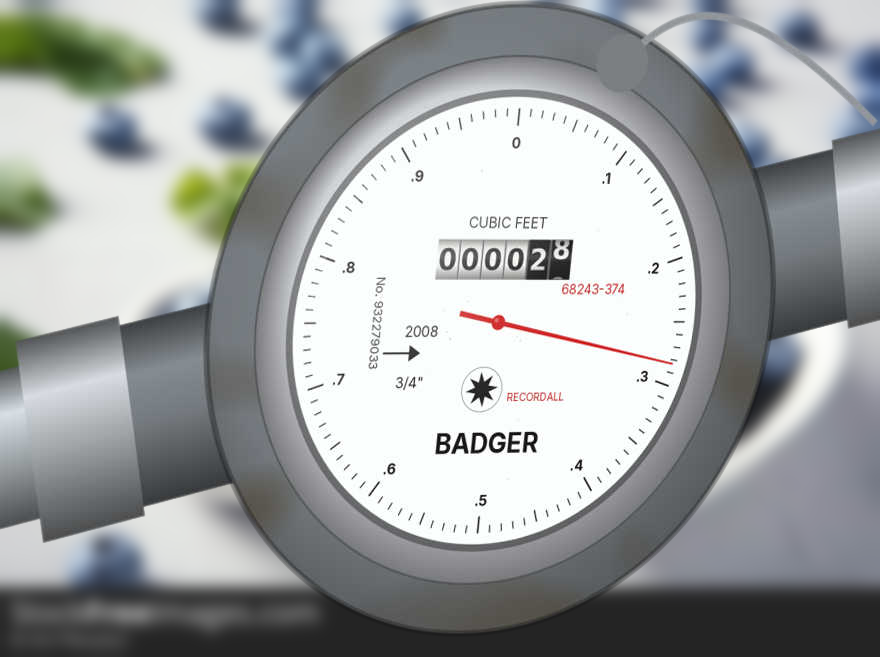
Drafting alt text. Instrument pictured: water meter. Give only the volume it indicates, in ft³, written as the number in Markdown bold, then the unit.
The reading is **28.28** ft³
